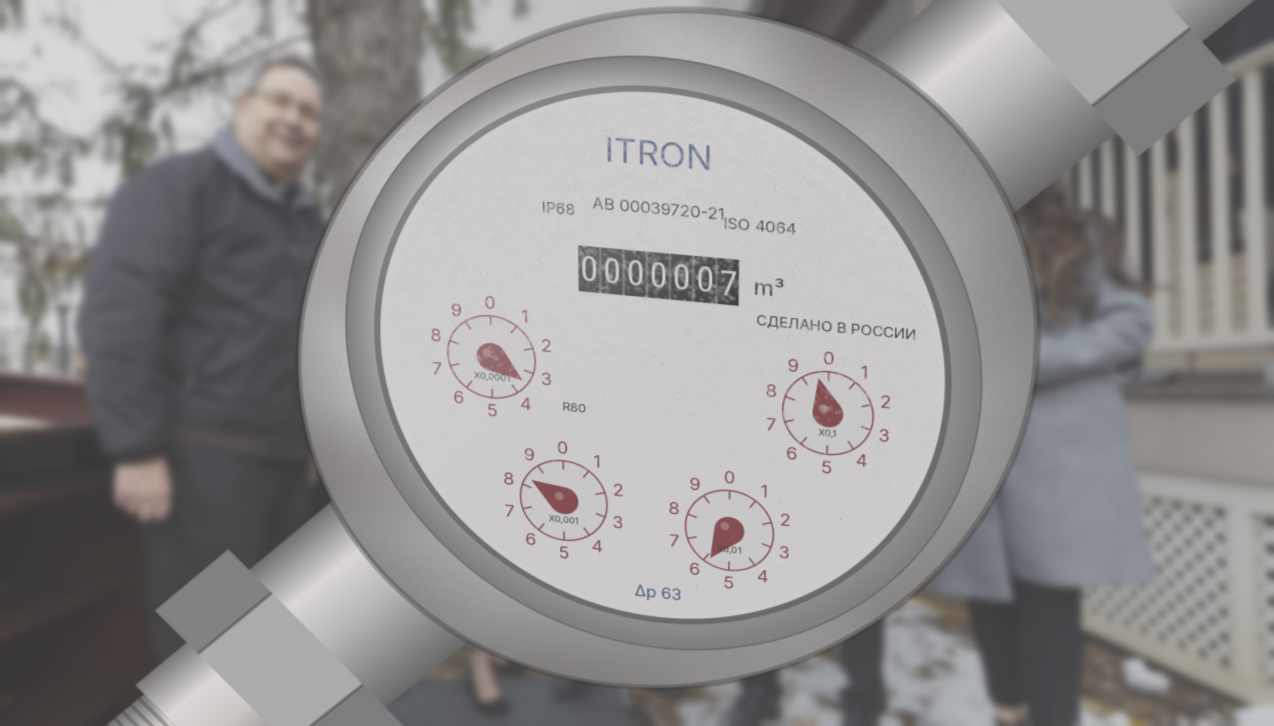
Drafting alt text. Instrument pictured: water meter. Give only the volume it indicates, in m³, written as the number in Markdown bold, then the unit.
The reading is **6.9583** m³
